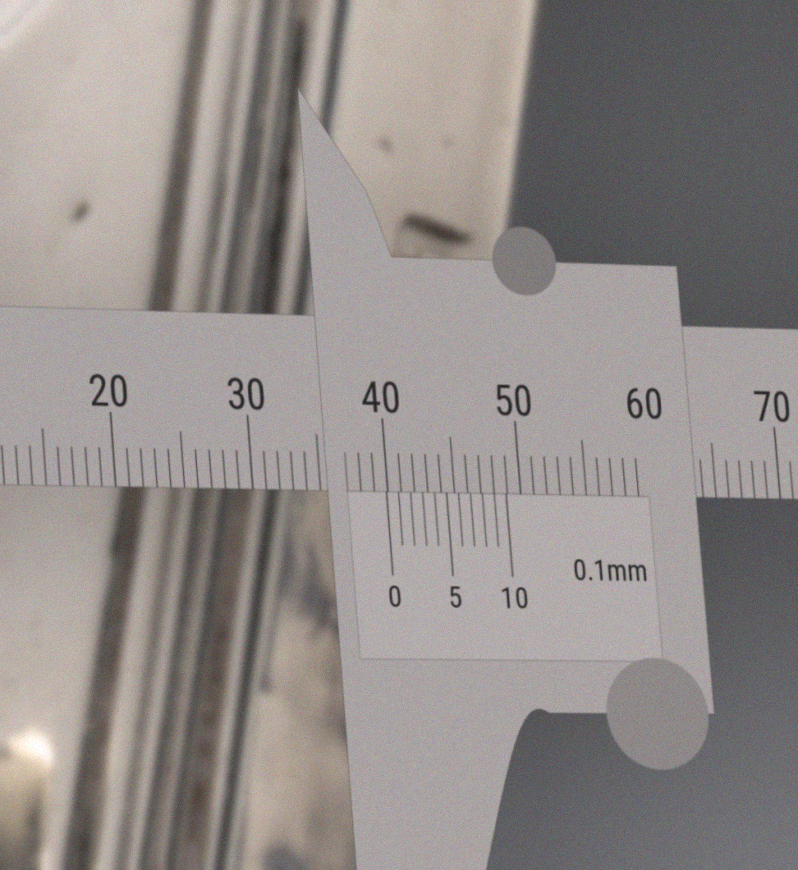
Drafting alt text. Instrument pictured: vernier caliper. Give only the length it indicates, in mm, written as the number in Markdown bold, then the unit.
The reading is **39.9** mm
